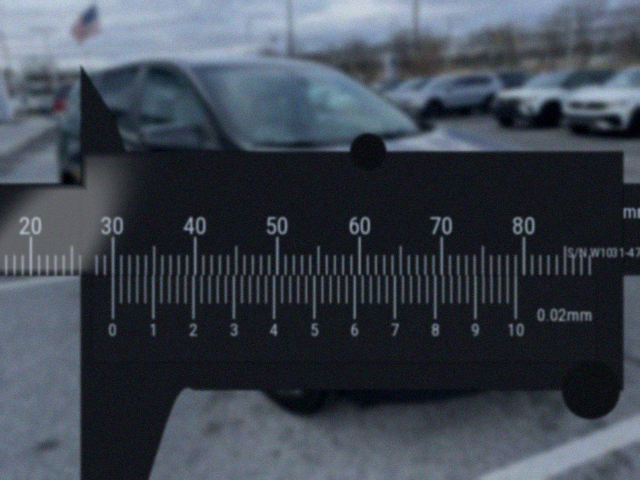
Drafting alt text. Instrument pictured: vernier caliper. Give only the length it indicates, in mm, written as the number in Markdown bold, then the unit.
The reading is **30.0** mm
